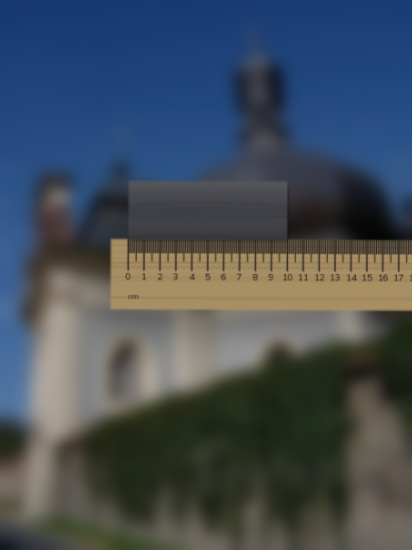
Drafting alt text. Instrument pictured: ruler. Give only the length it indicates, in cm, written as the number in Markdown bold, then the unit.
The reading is **10** cm
